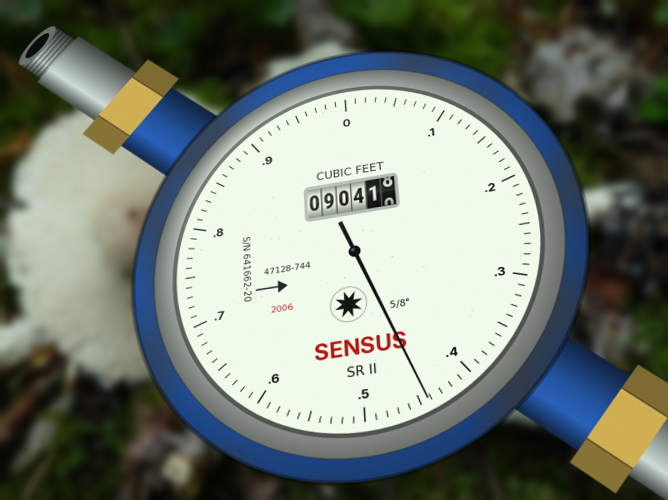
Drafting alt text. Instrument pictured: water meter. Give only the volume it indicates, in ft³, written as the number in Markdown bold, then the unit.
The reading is **90418.44** ft³
